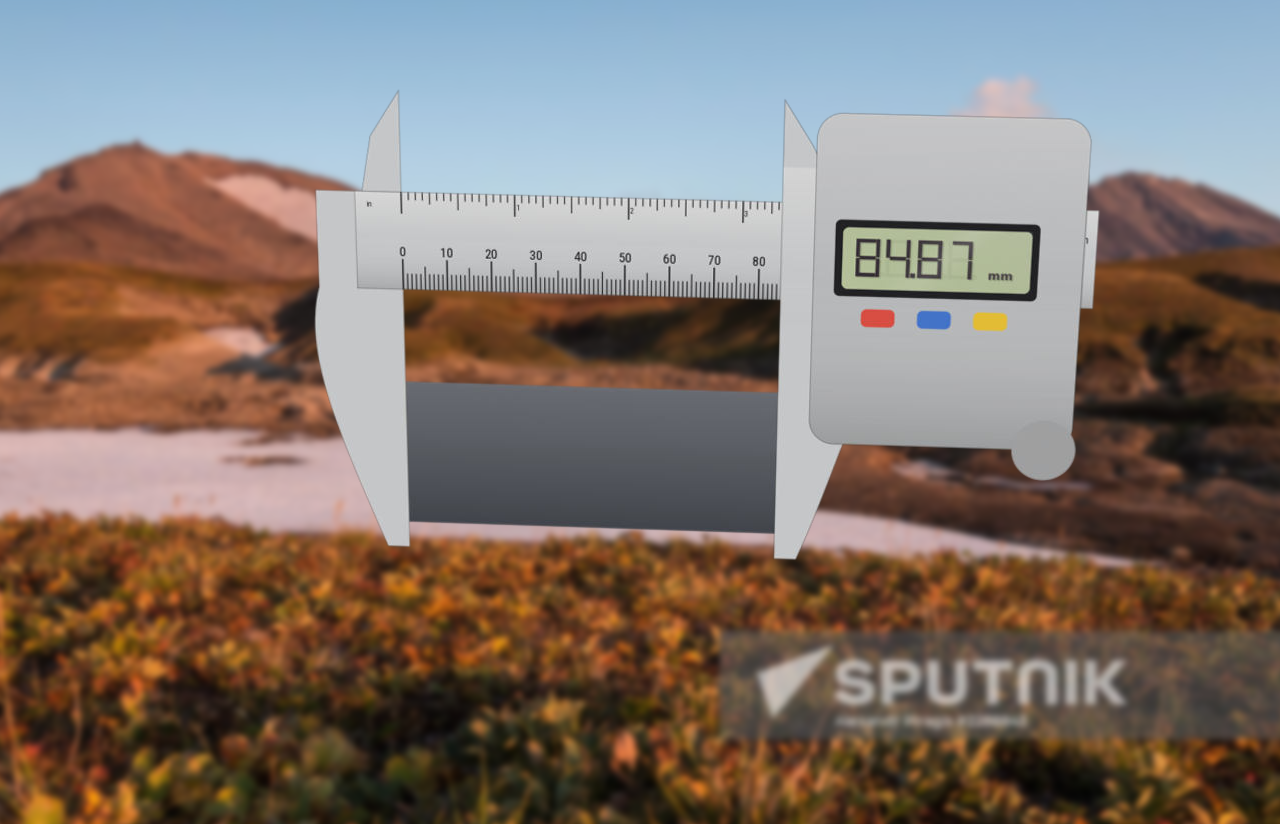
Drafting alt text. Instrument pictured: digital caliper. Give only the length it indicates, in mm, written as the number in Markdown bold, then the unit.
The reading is **84.87** mm
